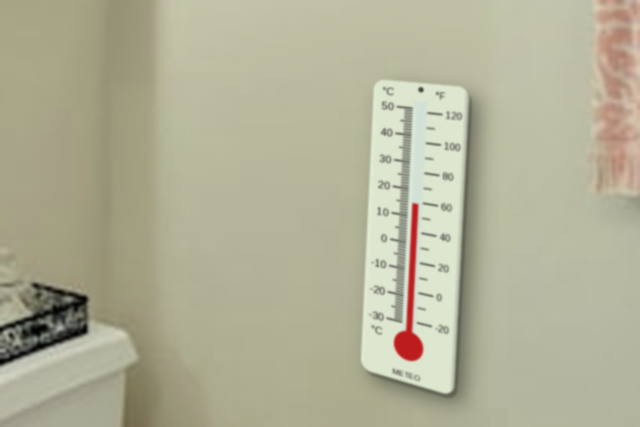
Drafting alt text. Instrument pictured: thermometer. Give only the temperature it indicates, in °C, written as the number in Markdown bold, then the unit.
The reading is **15** °C
